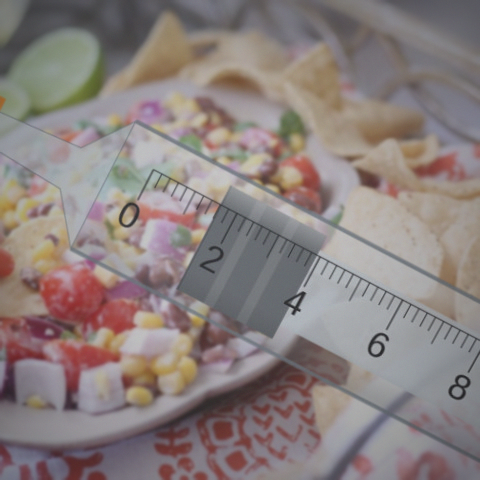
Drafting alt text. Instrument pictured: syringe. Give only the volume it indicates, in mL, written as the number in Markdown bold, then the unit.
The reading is **1.6** mL
